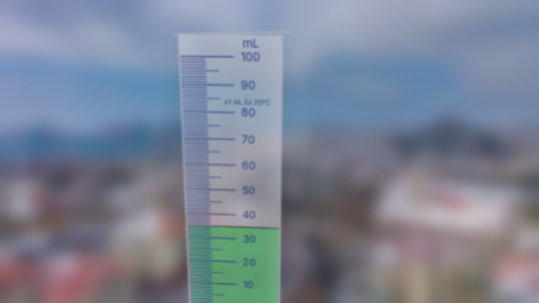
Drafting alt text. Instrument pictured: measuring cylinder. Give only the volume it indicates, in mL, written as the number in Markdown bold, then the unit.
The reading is **35** mL
